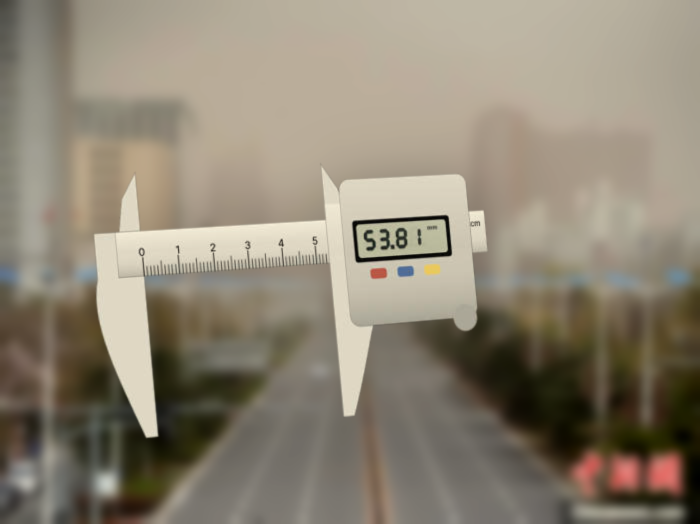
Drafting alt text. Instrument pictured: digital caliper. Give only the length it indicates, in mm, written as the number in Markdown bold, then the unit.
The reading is **53.81** mm
